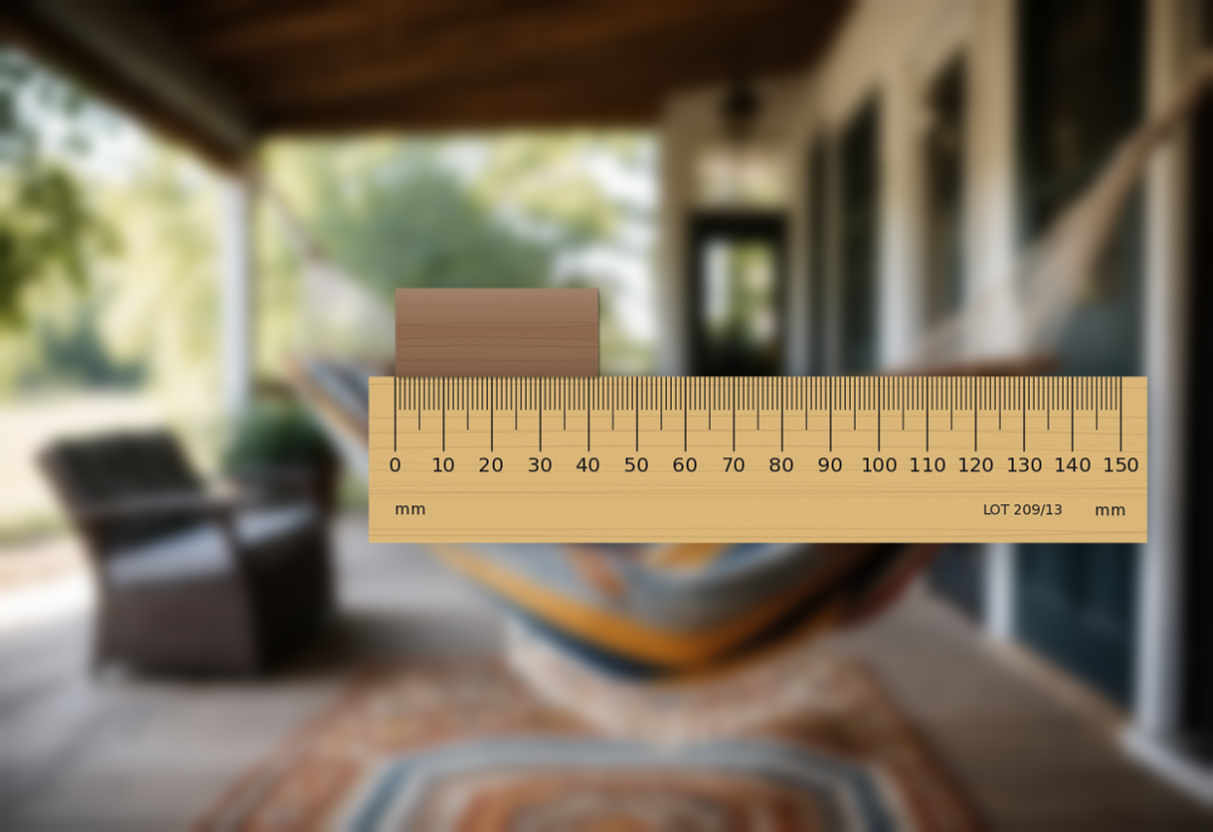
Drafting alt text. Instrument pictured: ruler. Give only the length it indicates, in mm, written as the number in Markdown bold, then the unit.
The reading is **42** mm
